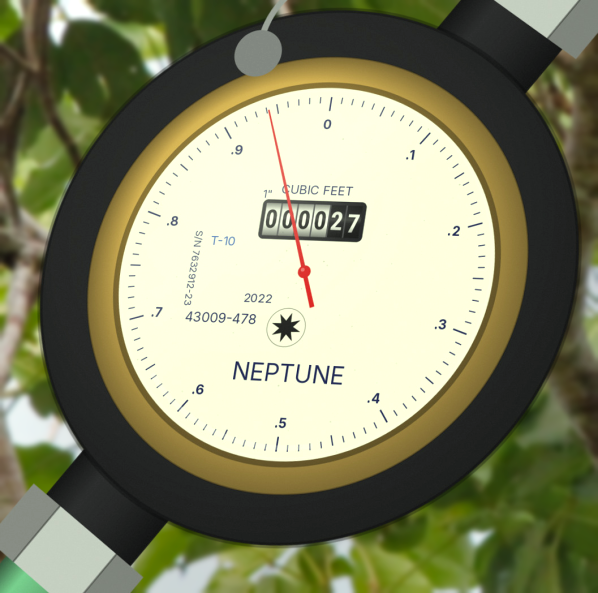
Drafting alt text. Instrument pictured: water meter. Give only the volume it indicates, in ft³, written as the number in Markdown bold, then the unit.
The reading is **26.94** ft³
